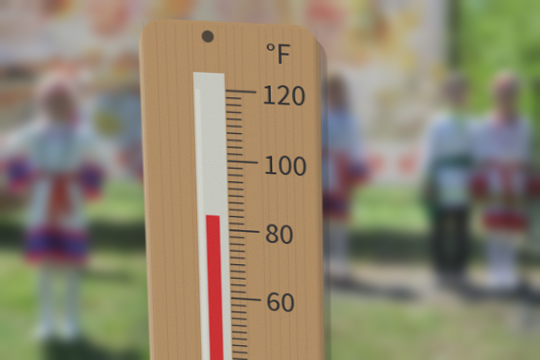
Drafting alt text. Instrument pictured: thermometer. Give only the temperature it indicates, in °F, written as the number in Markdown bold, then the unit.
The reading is **84** °F
